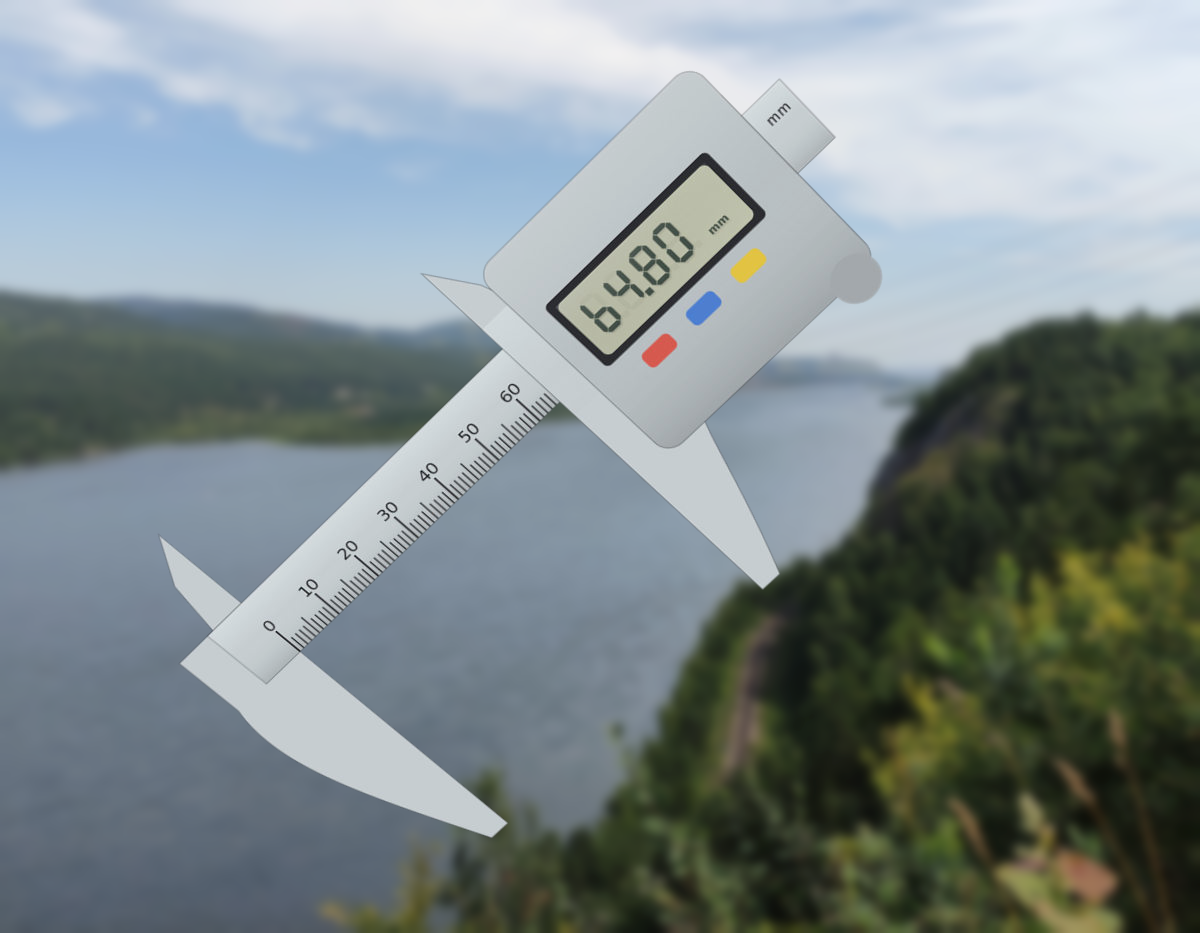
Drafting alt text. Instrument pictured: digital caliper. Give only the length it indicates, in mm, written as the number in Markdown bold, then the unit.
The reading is **64.80** mm
